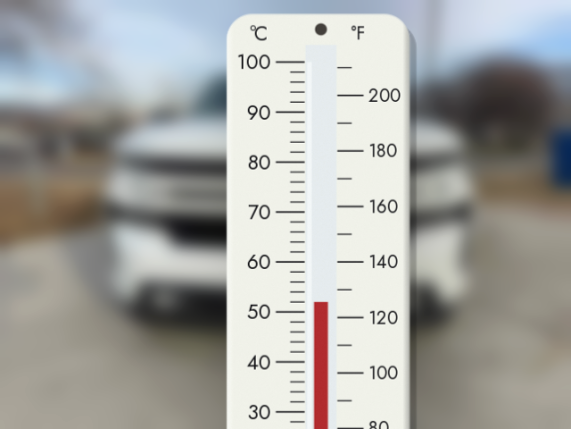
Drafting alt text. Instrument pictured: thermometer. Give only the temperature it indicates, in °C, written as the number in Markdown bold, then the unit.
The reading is **52** °C
